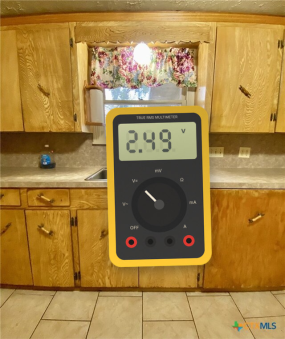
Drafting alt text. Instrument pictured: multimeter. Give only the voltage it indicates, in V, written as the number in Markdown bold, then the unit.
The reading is **2.49** V
